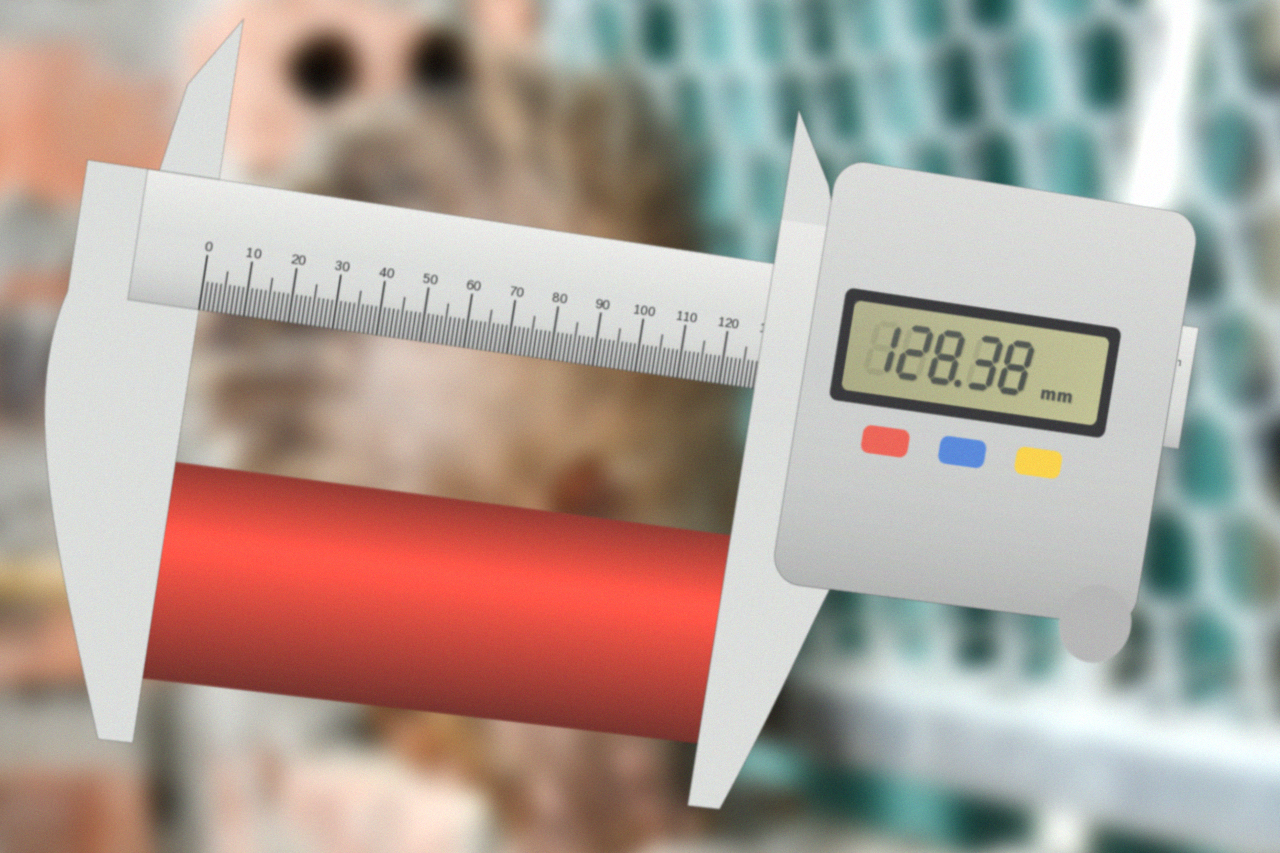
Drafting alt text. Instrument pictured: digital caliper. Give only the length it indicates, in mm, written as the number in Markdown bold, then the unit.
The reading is **128.38** mm
